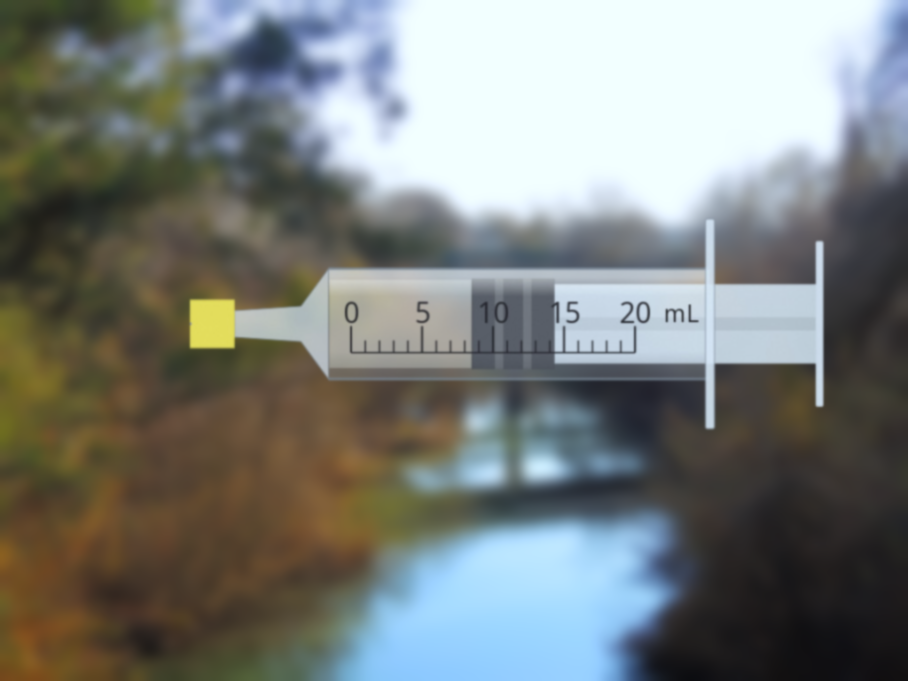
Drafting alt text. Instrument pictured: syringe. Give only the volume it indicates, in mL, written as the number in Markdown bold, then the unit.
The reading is **8.5** mL
